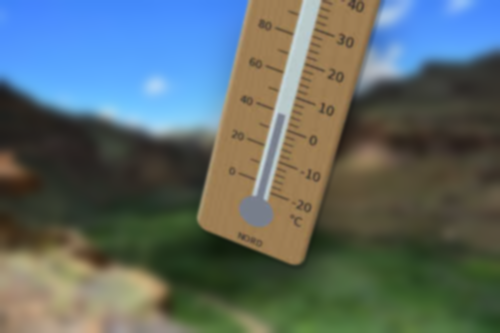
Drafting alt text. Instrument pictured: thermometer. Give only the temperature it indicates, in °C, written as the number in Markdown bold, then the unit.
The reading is **4** °C
